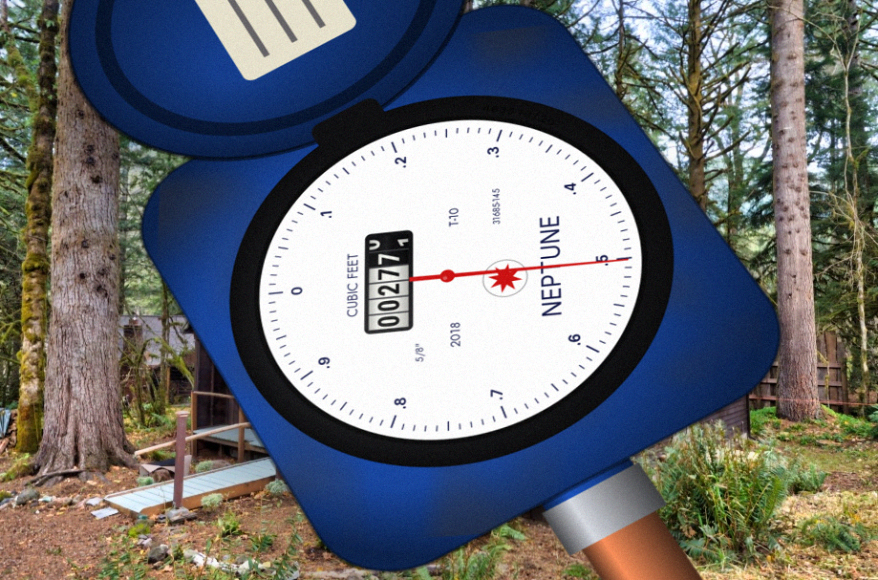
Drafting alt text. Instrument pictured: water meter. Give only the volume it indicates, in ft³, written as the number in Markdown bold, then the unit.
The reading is **2770.50** ft³
